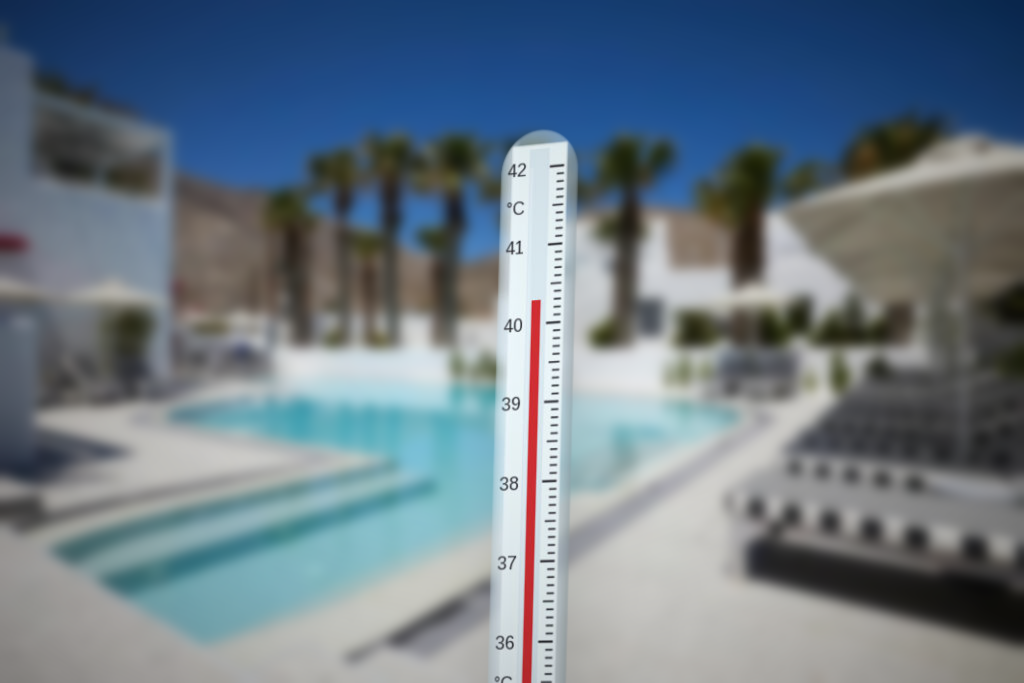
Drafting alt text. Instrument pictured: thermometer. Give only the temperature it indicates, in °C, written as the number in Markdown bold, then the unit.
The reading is **40.3** °C
